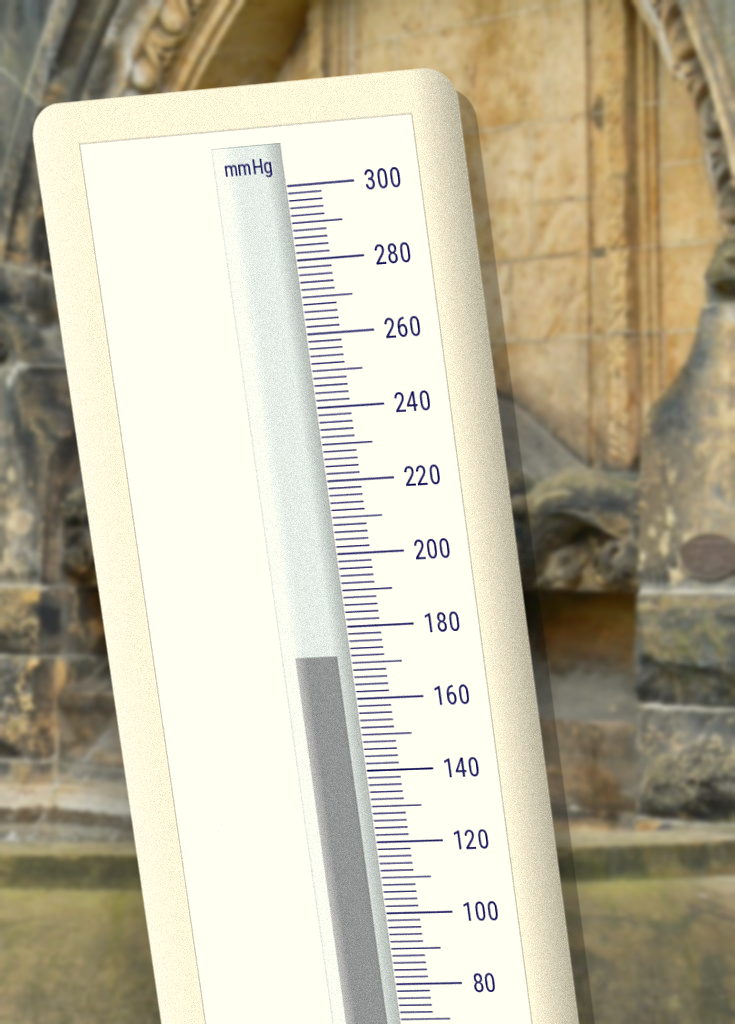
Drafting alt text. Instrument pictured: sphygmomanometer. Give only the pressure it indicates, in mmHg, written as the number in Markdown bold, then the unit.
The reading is **172** mmHg
